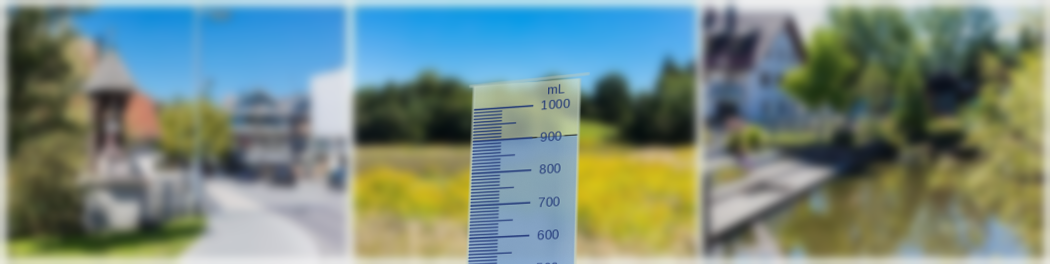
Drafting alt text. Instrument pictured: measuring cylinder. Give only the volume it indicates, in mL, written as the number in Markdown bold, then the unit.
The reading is **900** mL
